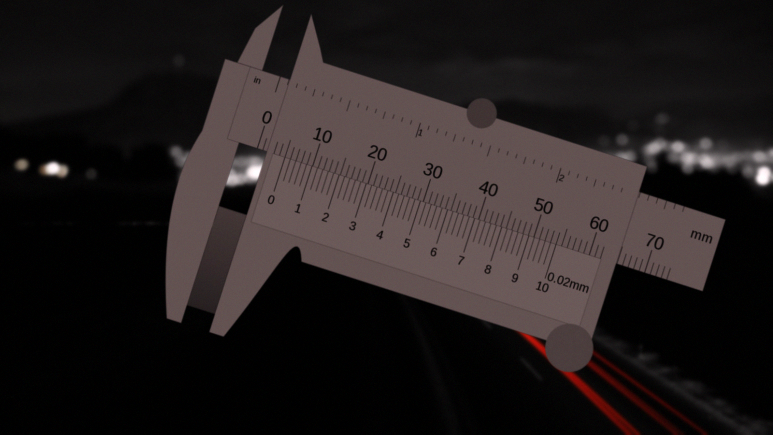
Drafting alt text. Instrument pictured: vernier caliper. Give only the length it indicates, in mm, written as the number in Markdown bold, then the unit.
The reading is **5.0** mm
